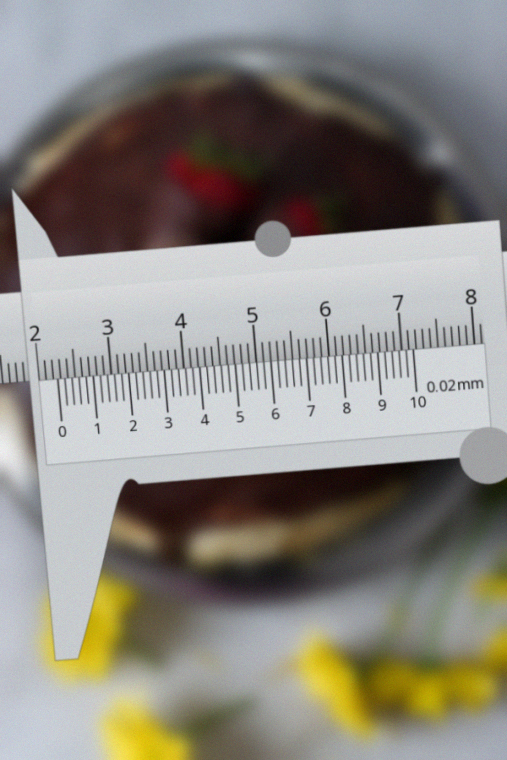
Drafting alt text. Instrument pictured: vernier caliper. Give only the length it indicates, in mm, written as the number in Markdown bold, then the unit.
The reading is **22.6** mm
